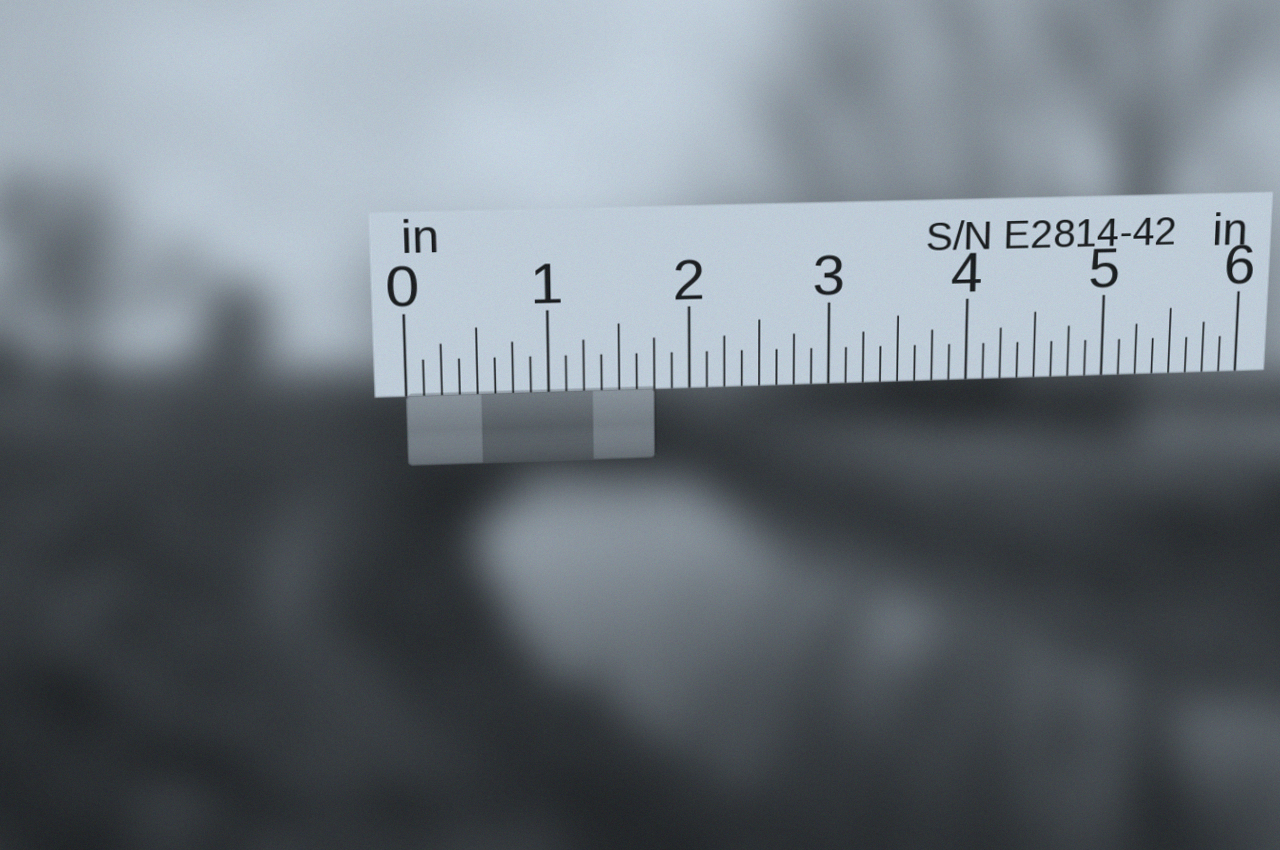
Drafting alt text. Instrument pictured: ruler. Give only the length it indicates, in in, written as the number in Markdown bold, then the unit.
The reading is **1.75** in
